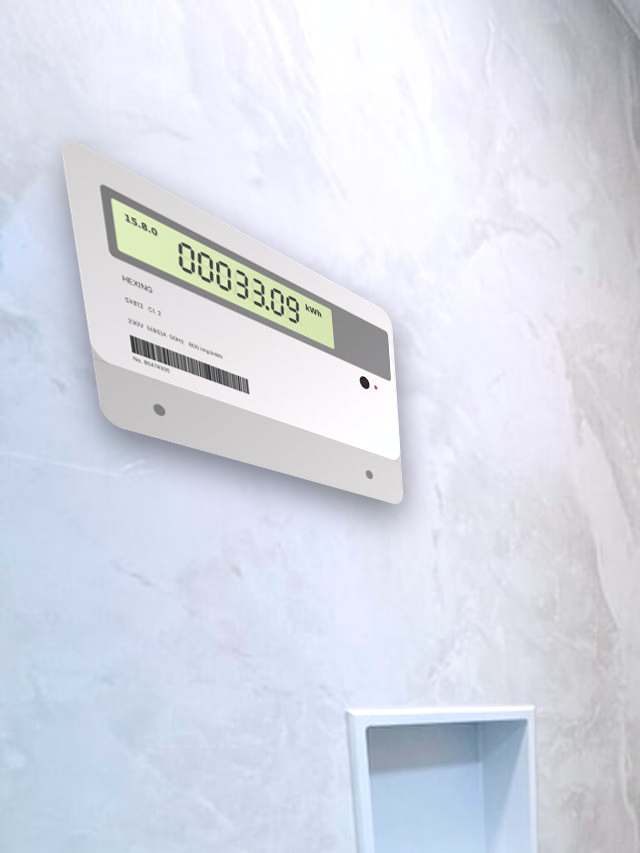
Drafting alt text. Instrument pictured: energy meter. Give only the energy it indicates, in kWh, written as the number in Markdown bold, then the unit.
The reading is **33.09** kWh
